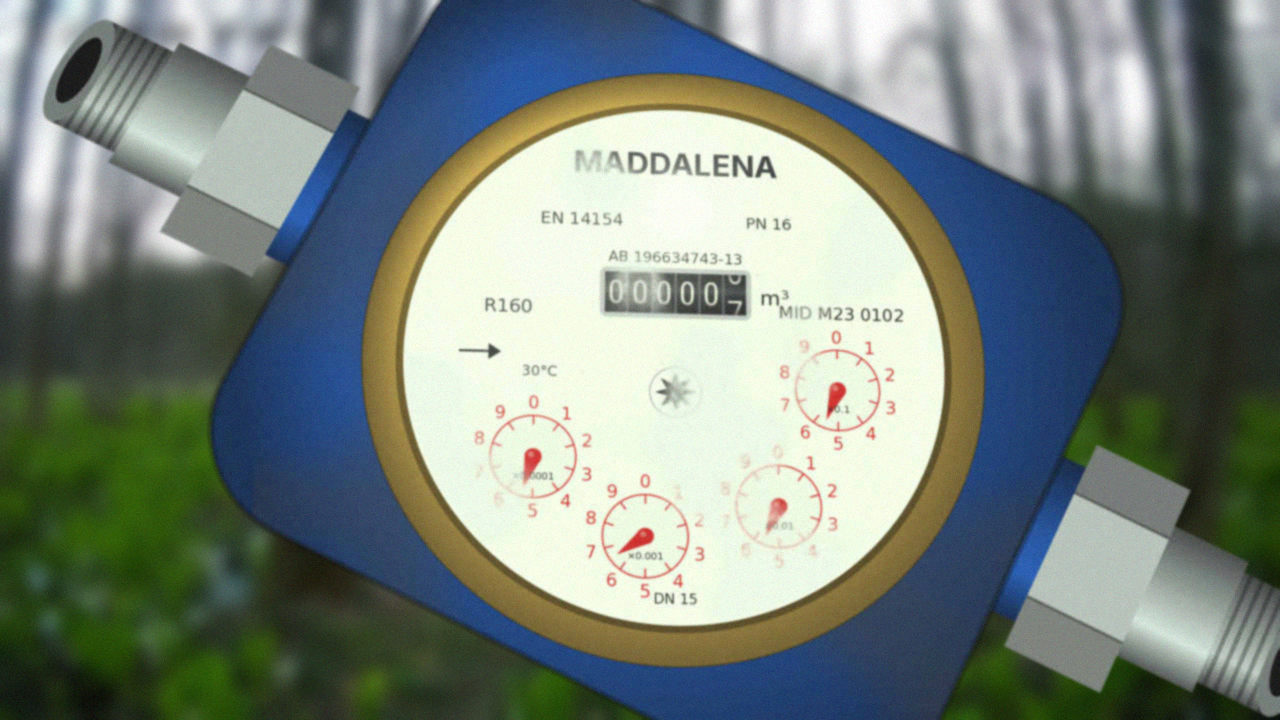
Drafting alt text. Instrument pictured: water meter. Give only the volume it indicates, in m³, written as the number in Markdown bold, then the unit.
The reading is **6.5565** m³
